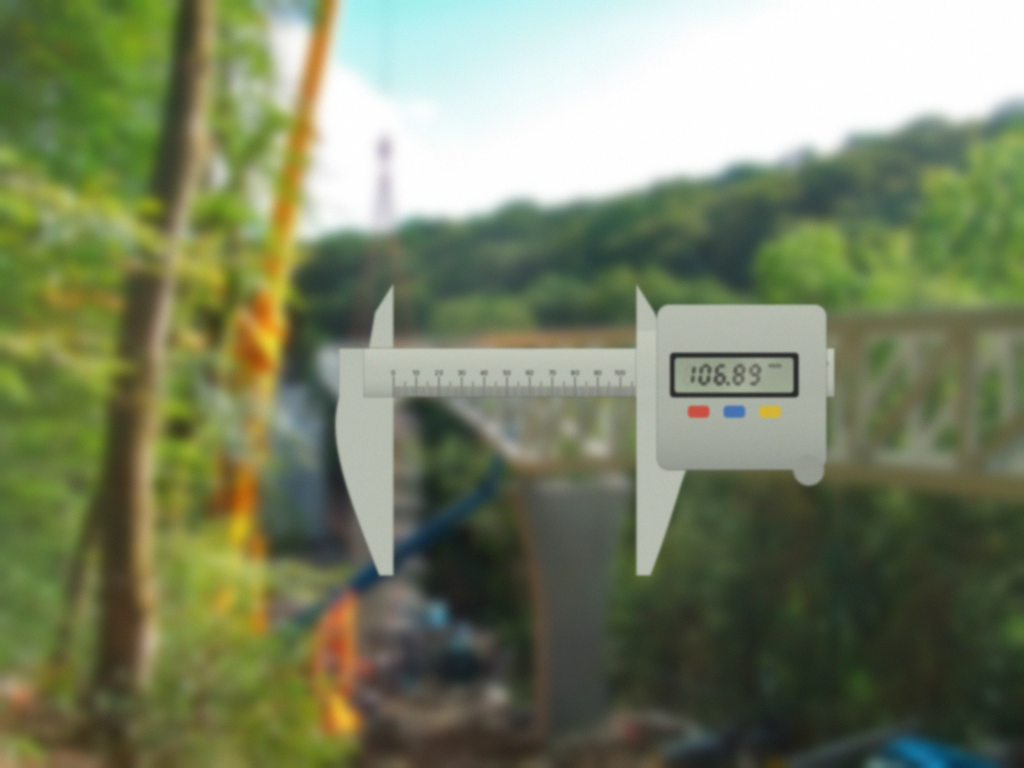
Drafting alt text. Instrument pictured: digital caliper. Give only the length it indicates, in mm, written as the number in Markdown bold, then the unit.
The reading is **106.89** mm
